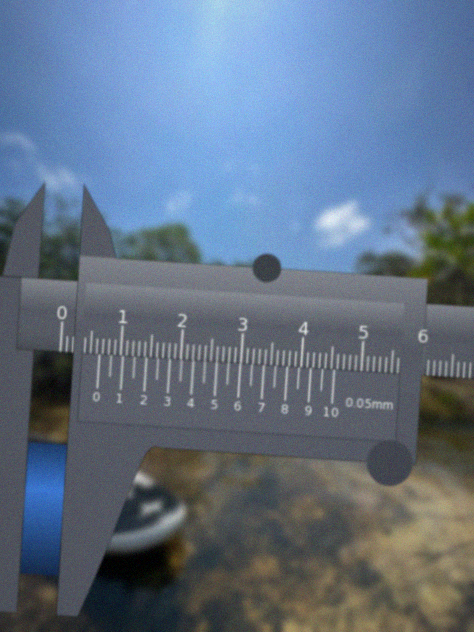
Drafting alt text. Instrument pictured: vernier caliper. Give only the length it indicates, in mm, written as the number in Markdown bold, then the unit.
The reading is **6.5** mm
